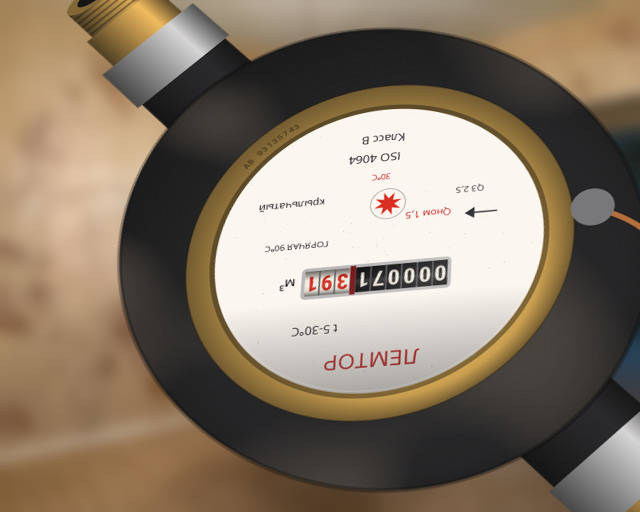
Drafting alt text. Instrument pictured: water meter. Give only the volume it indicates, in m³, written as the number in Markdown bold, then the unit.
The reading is **71.391** m³
